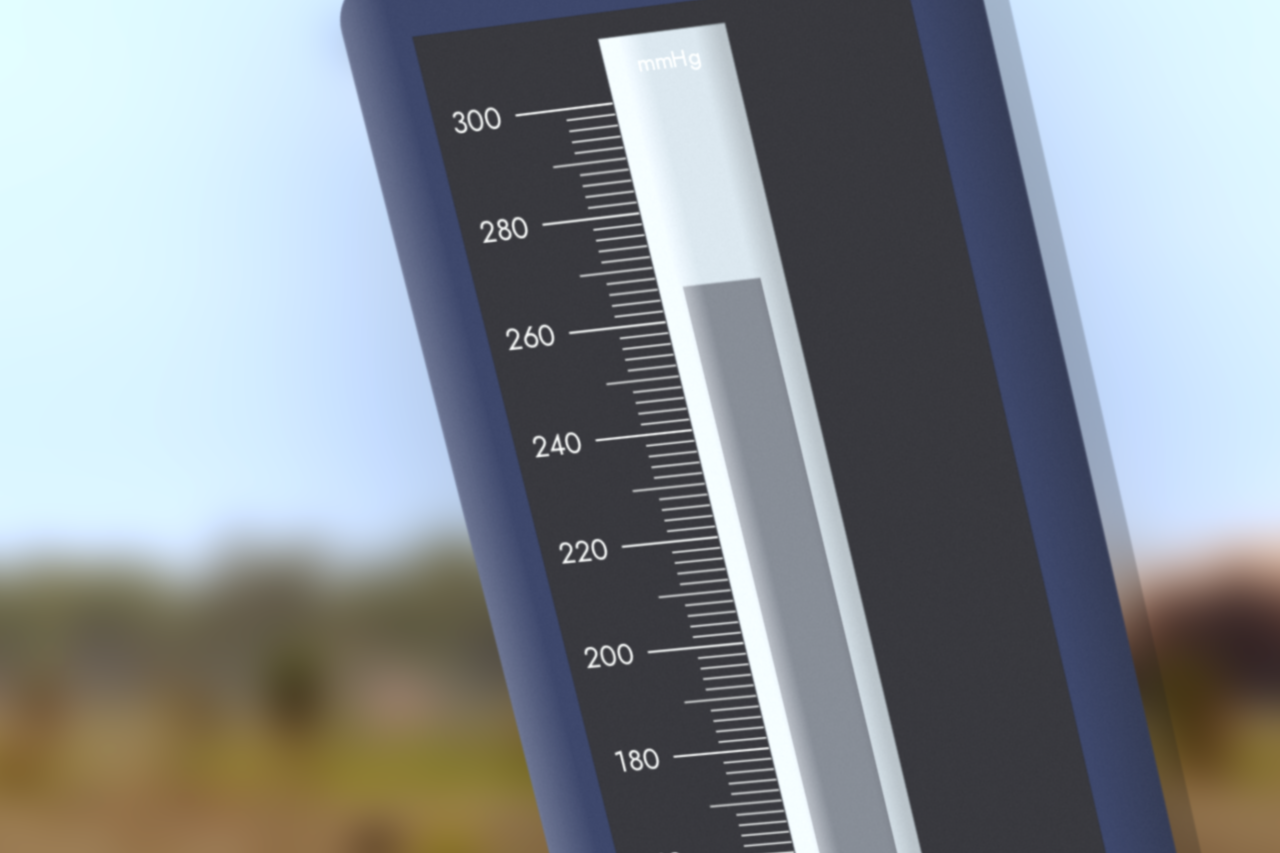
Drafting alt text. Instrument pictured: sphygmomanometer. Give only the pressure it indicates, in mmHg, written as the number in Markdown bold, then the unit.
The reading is **266** mmHg
